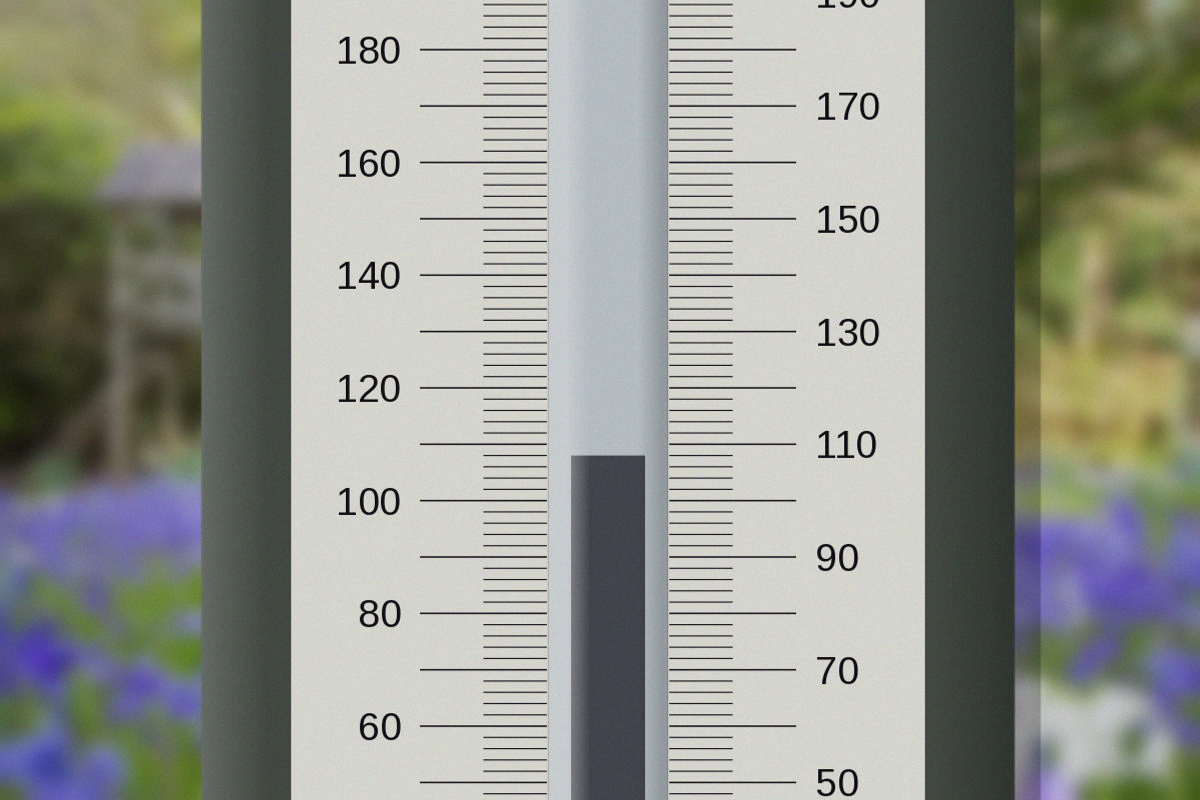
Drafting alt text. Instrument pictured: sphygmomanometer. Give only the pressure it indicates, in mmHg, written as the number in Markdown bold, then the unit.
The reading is **108** mmHg
